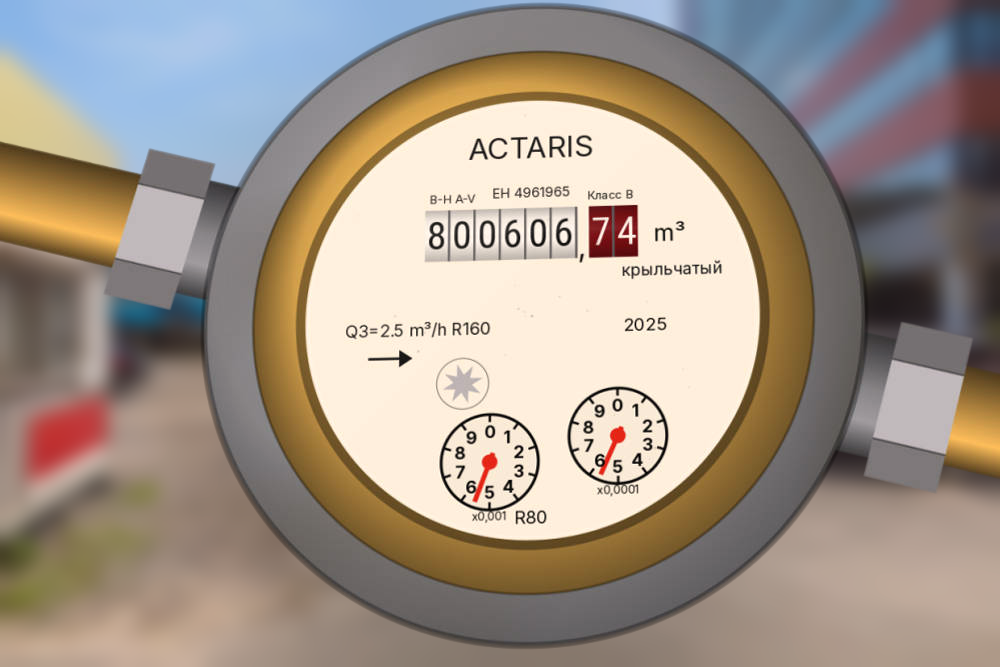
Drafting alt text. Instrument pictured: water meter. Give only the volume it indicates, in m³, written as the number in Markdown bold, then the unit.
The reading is **800606.7455** m³
